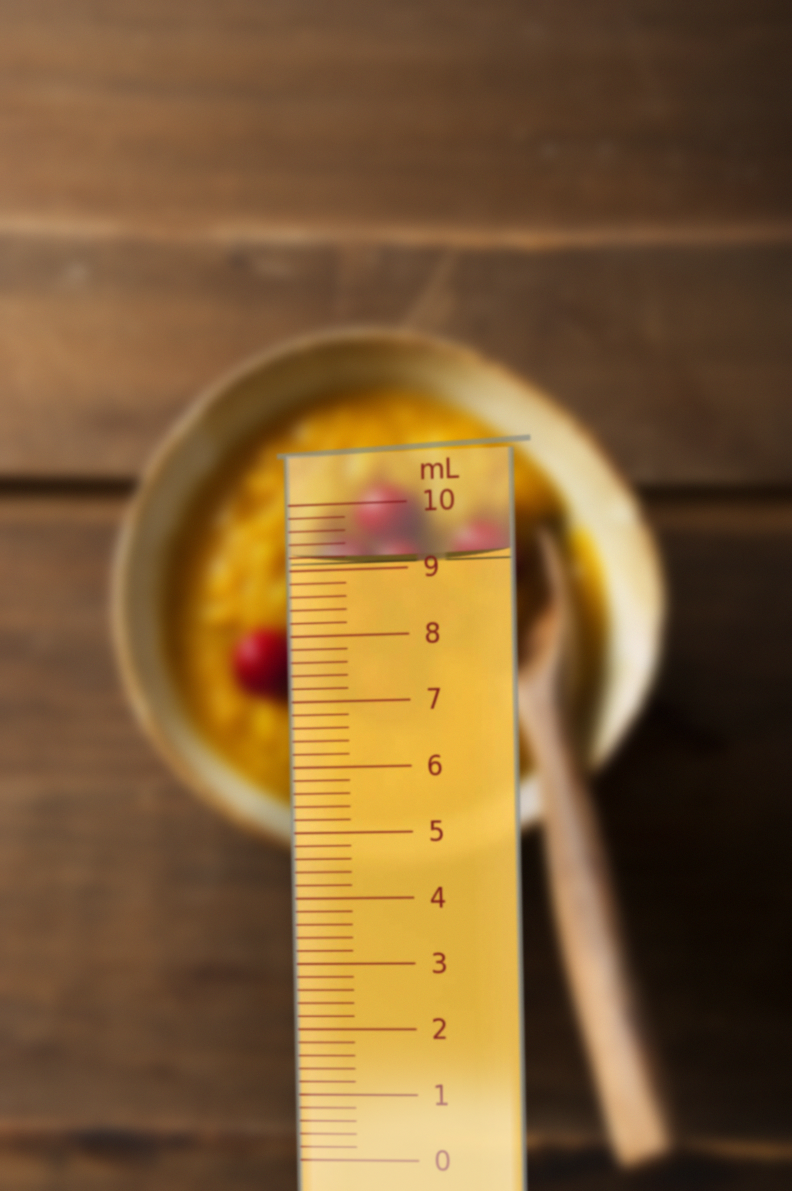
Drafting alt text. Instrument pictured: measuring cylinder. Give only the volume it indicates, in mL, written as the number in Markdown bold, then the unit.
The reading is **9.1** mL
